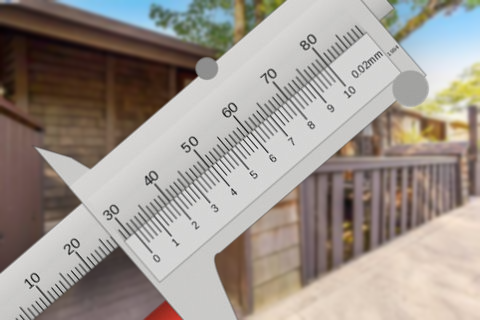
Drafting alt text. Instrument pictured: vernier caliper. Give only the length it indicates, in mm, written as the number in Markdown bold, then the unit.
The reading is **31.0** mm
